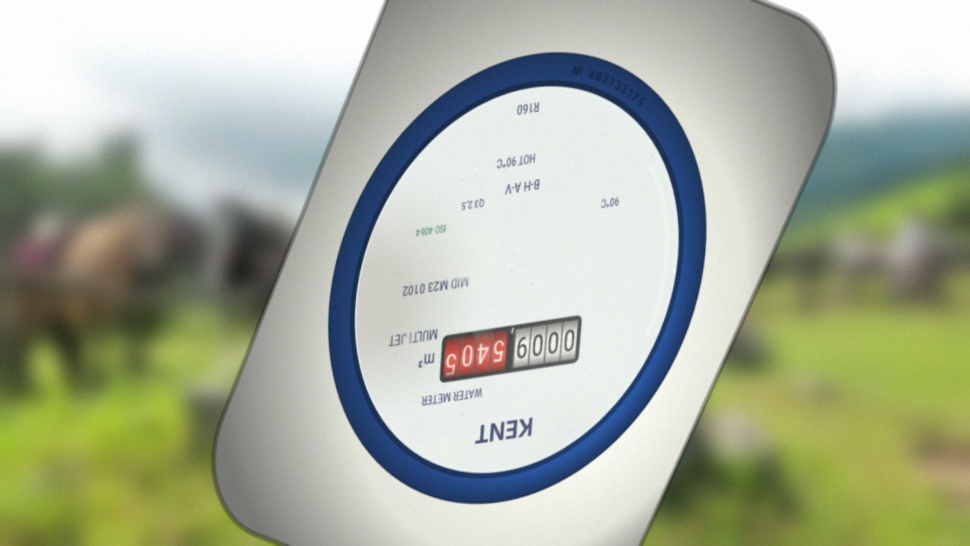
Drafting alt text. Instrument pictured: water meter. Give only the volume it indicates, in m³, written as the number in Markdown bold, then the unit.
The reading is **9.5405** m³
